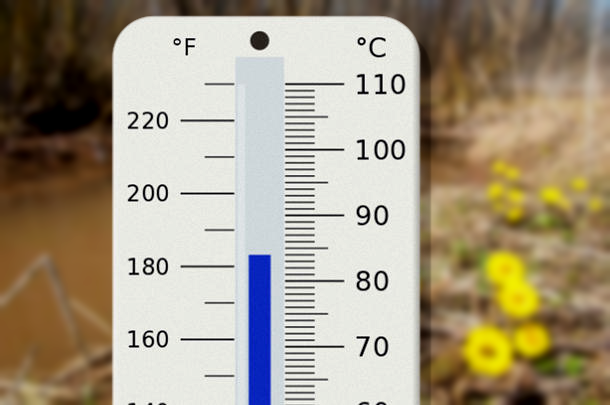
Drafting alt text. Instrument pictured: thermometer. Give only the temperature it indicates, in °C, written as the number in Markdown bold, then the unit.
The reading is **84** °C
